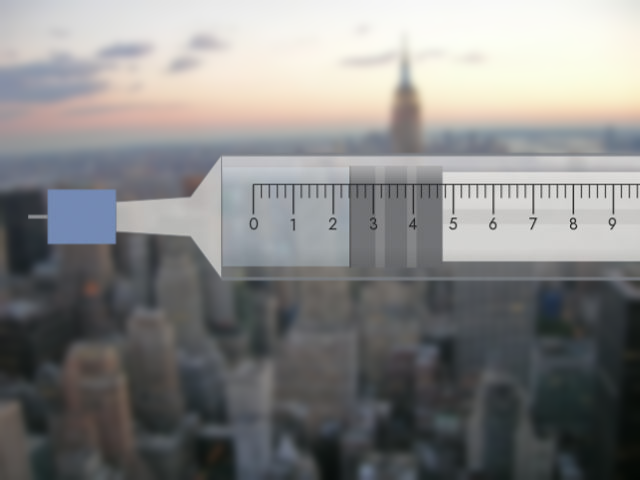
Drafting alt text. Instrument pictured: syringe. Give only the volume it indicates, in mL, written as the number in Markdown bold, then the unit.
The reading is **2.4** mL
